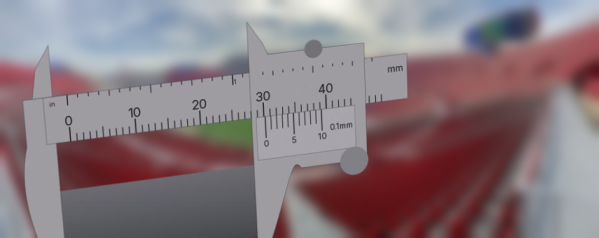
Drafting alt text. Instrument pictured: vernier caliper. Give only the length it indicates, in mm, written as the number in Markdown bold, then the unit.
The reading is **30.2** mm
